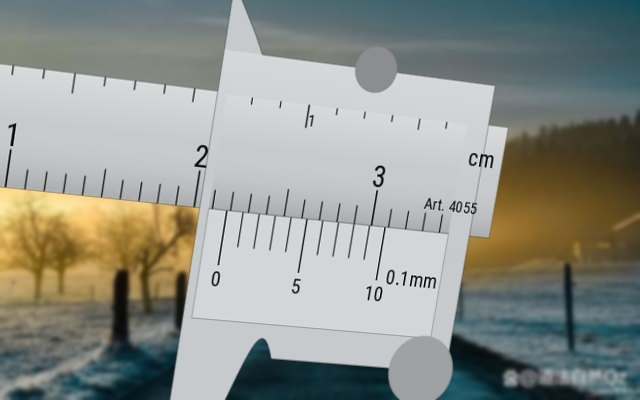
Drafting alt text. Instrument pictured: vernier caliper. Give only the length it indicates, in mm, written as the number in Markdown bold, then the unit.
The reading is **21.8** mm
